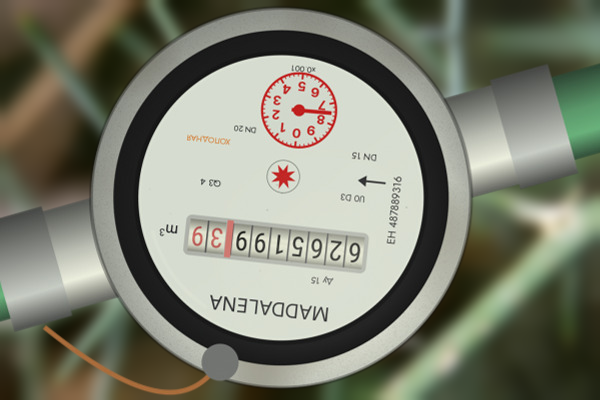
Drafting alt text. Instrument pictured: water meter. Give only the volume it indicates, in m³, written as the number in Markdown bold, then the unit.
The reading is **6265199.397** m³
